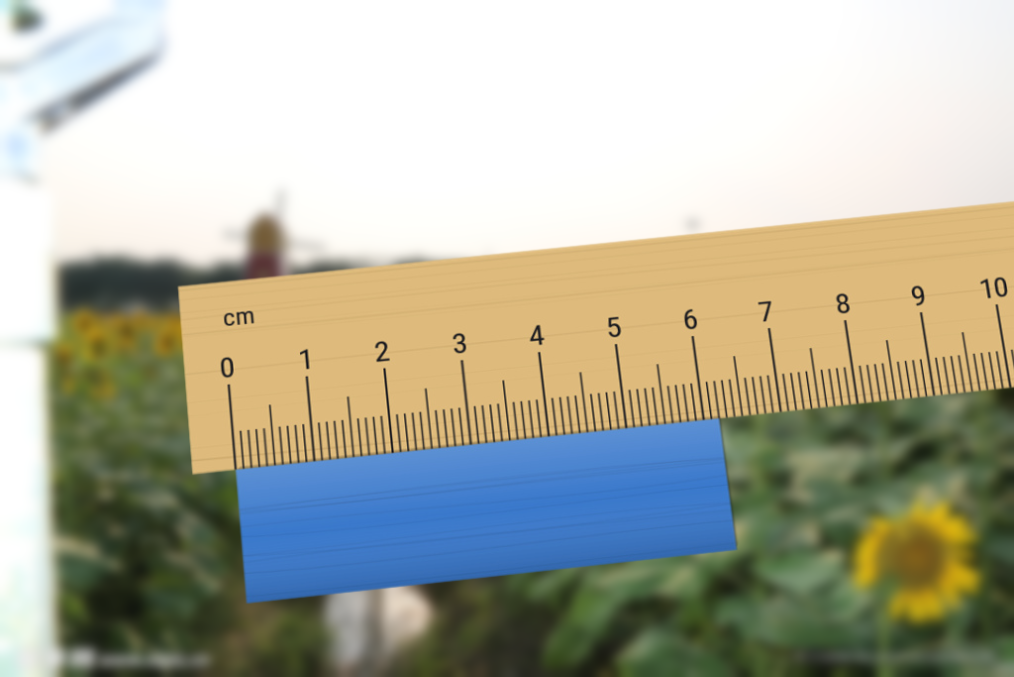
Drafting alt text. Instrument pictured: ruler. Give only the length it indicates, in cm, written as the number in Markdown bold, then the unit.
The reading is **6.2** cm
